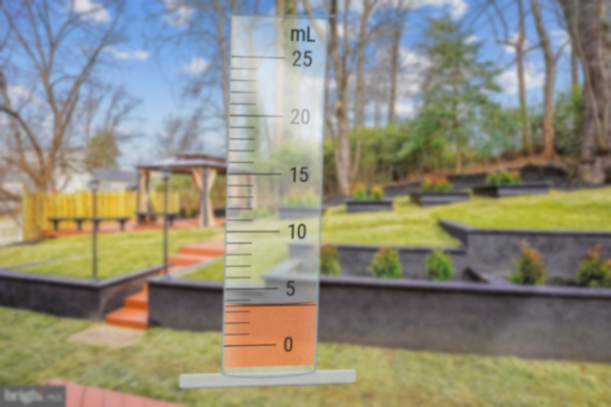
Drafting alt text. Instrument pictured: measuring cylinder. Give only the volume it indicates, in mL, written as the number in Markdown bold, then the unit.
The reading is **3.5** mL
